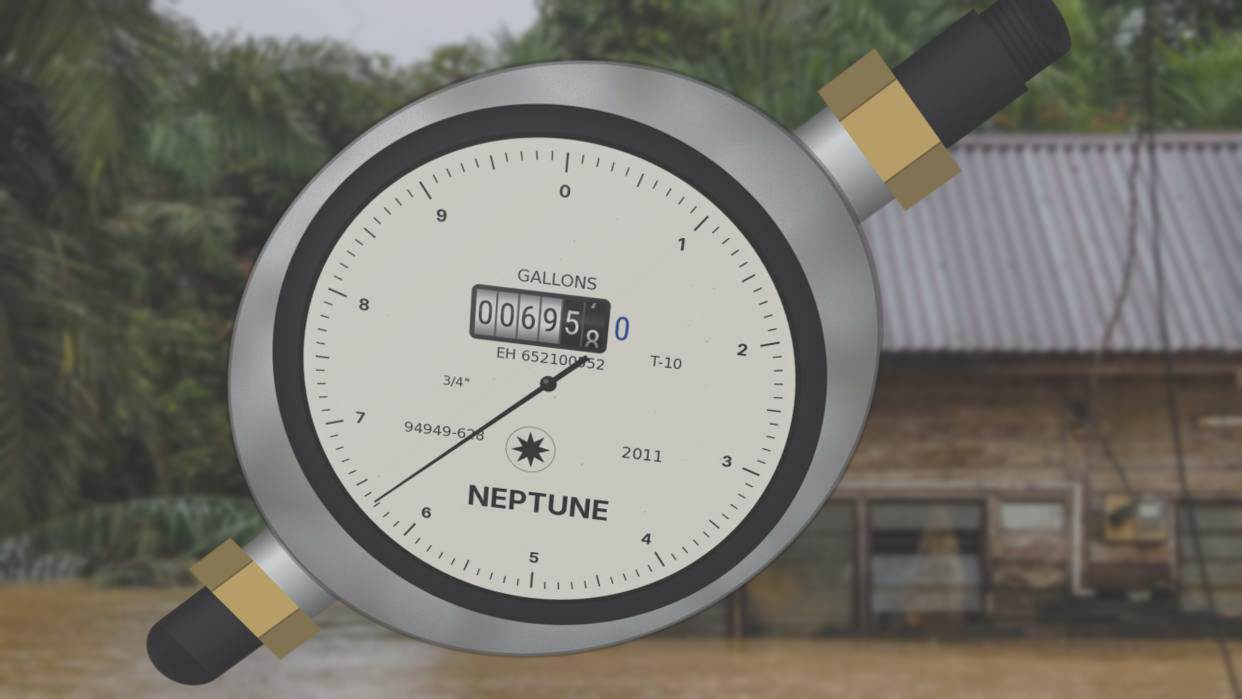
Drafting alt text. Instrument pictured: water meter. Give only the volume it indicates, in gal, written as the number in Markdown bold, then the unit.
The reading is **69576.3** gal
